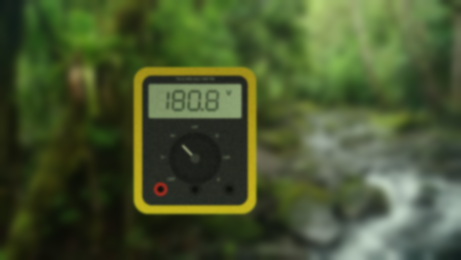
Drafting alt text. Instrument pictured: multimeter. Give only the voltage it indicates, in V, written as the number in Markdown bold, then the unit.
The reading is **180.8** V
